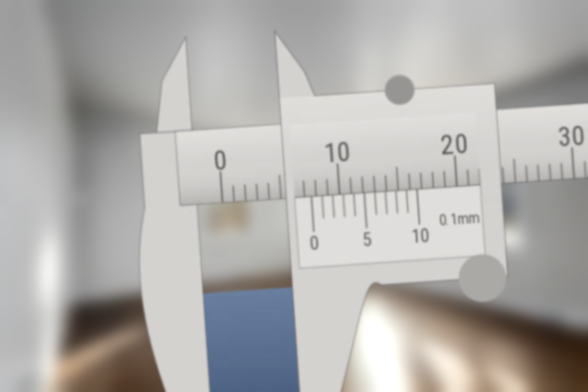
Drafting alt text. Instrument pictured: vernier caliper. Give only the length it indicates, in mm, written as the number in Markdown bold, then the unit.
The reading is **7.6** mm
